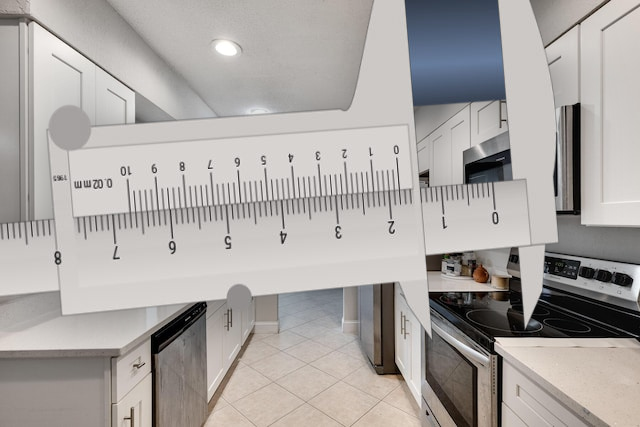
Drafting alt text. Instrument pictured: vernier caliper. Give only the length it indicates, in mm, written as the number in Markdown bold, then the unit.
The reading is **18.0** mm
